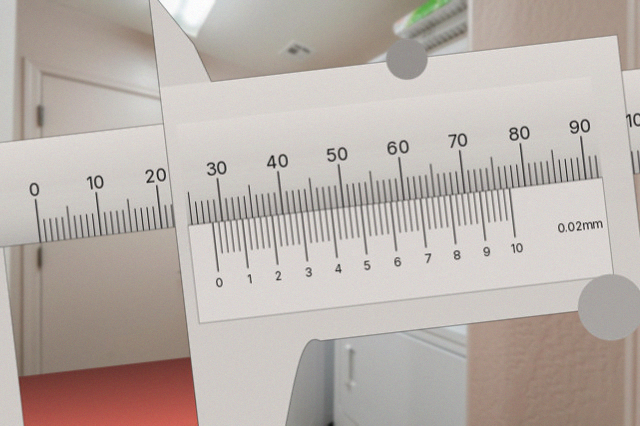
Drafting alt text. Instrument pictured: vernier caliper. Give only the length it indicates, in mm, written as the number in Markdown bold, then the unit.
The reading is **28.4** mm
